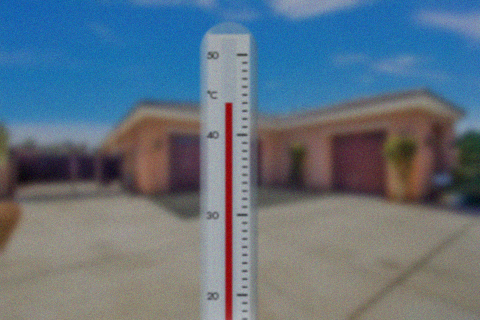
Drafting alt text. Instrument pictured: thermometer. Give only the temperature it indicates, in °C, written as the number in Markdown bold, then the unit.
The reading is **44** °C
